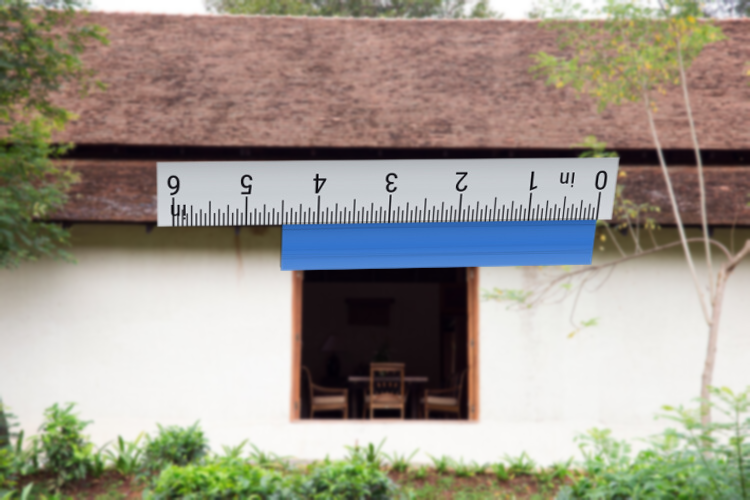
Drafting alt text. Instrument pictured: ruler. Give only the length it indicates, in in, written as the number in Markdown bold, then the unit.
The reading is **4.5** in
